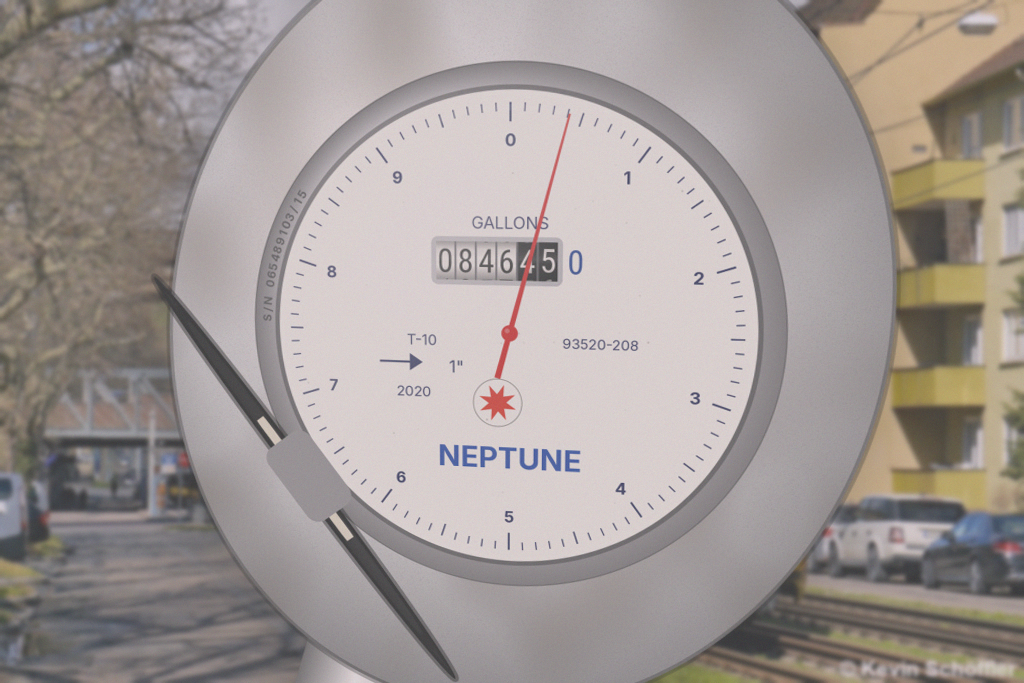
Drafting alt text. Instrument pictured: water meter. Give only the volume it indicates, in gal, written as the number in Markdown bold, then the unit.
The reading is **846450.4** gal
